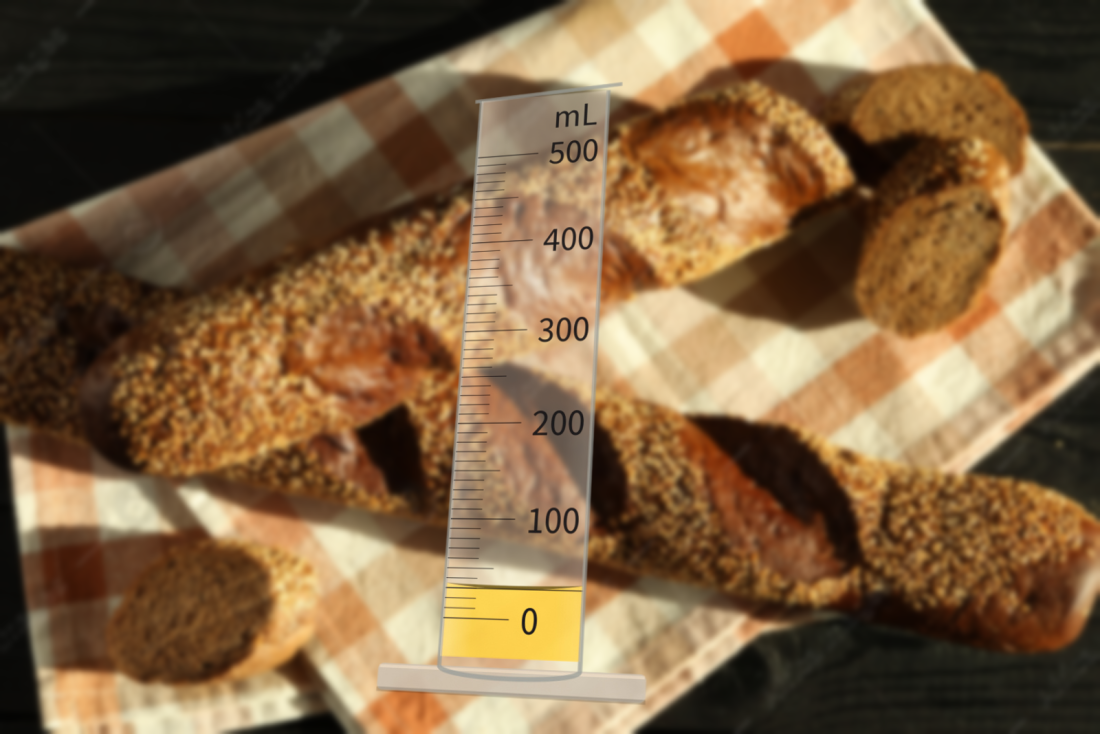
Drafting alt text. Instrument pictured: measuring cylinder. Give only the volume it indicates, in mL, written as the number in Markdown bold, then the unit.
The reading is **30** mL
